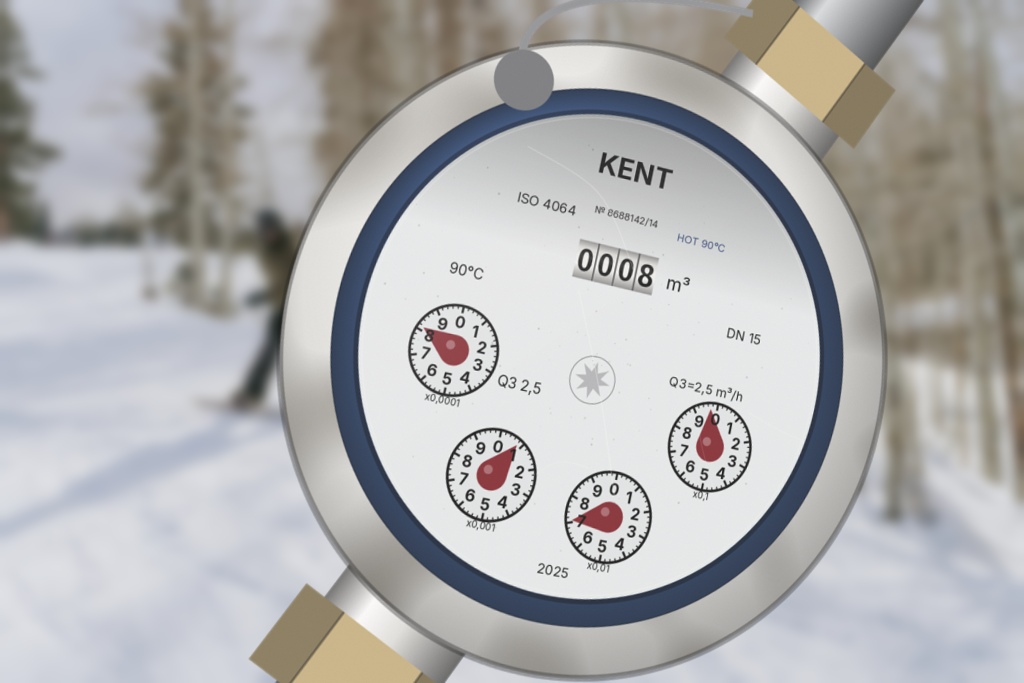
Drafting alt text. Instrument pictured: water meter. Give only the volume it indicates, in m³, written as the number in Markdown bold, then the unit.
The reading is **7.9708** m³
